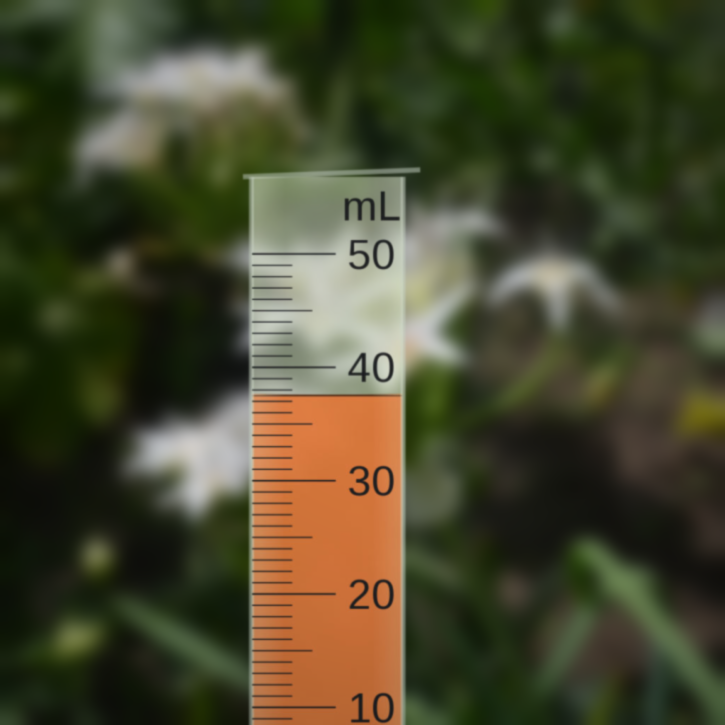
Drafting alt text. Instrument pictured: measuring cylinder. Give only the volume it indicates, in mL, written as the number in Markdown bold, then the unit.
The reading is **37.5** mL
